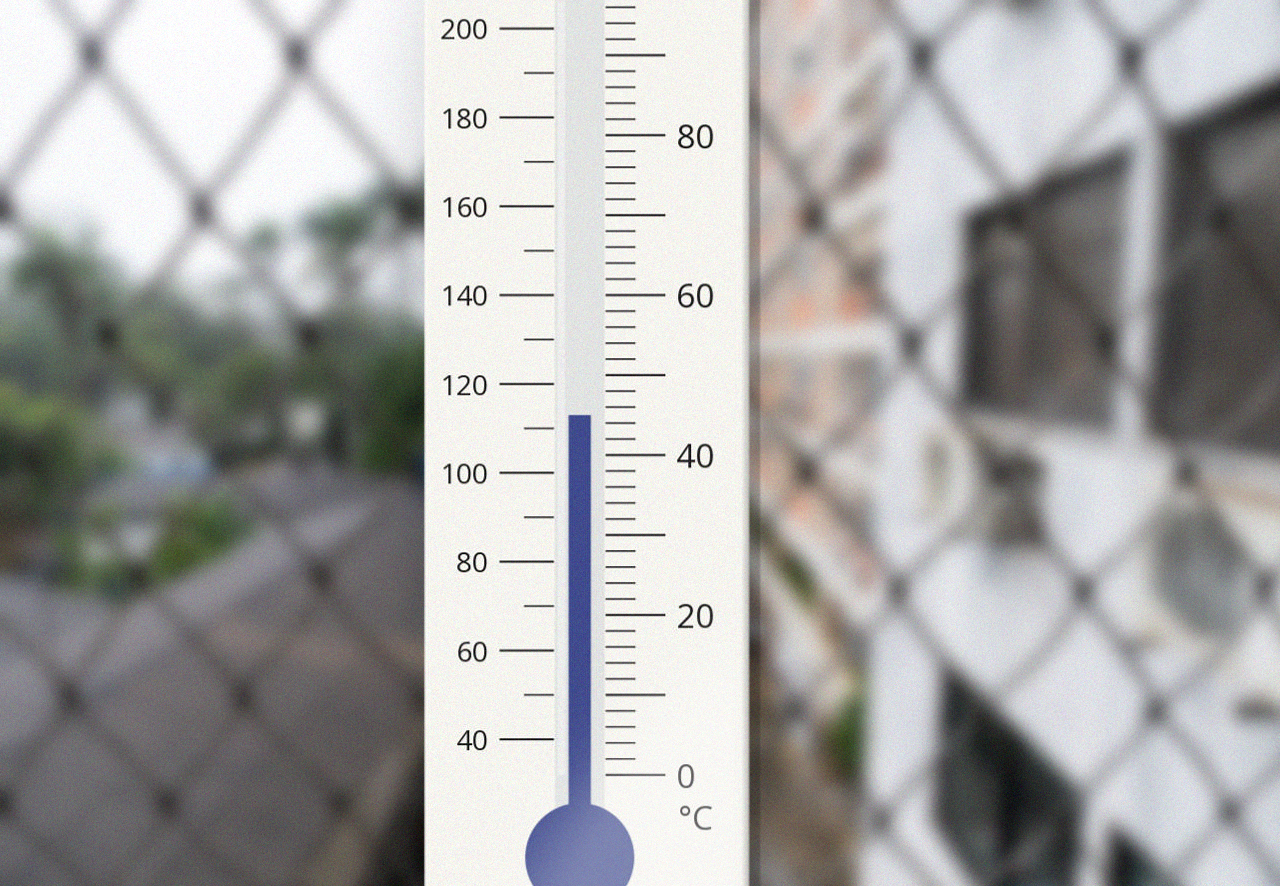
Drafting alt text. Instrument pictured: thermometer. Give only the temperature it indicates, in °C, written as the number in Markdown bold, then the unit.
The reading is **45** °C
